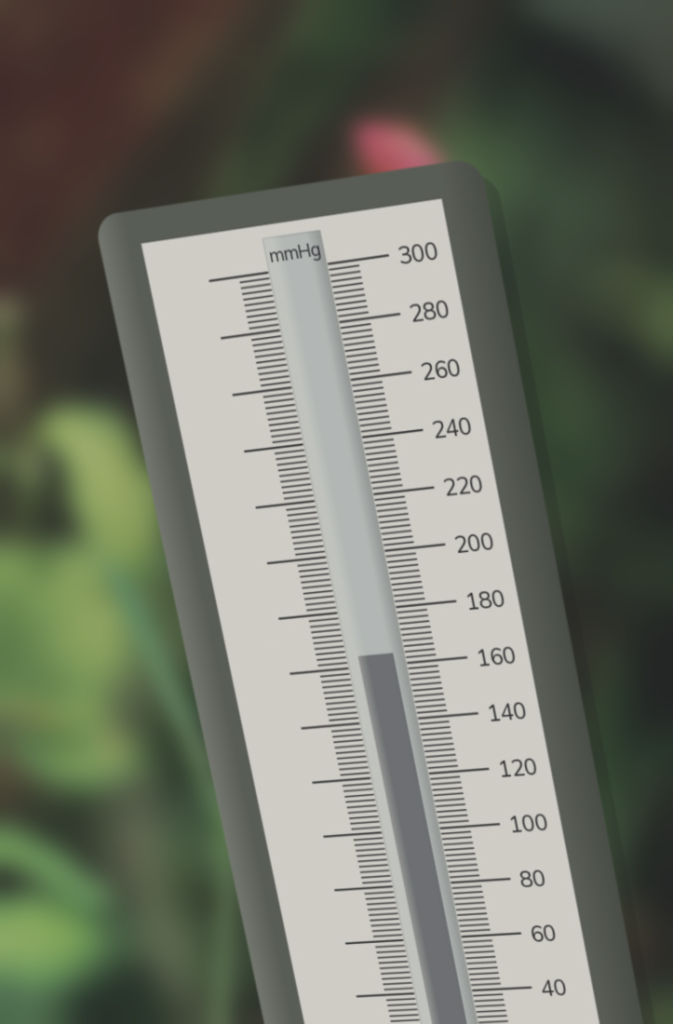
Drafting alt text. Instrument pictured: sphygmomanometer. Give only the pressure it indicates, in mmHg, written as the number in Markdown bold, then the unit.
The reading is **164** mmHg
